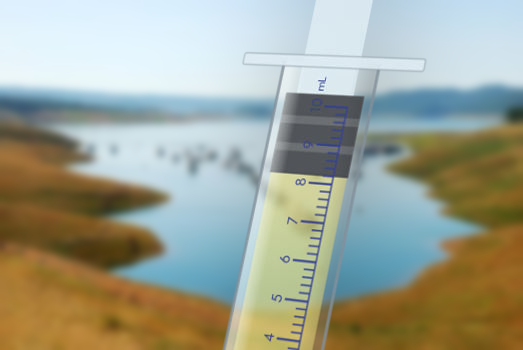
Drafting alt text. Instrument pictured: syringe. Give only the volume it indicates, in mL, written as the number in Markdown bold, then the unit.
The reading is **8.2** mL
